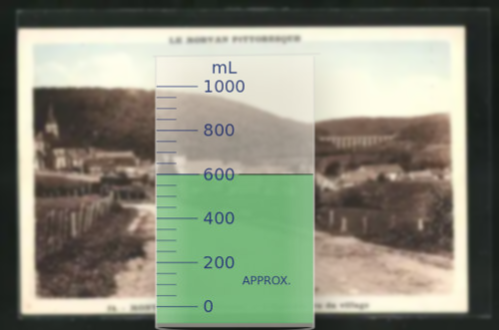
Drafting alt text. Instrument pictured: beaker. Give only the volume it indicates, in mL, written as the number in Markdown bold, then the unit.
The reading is **600** mL
